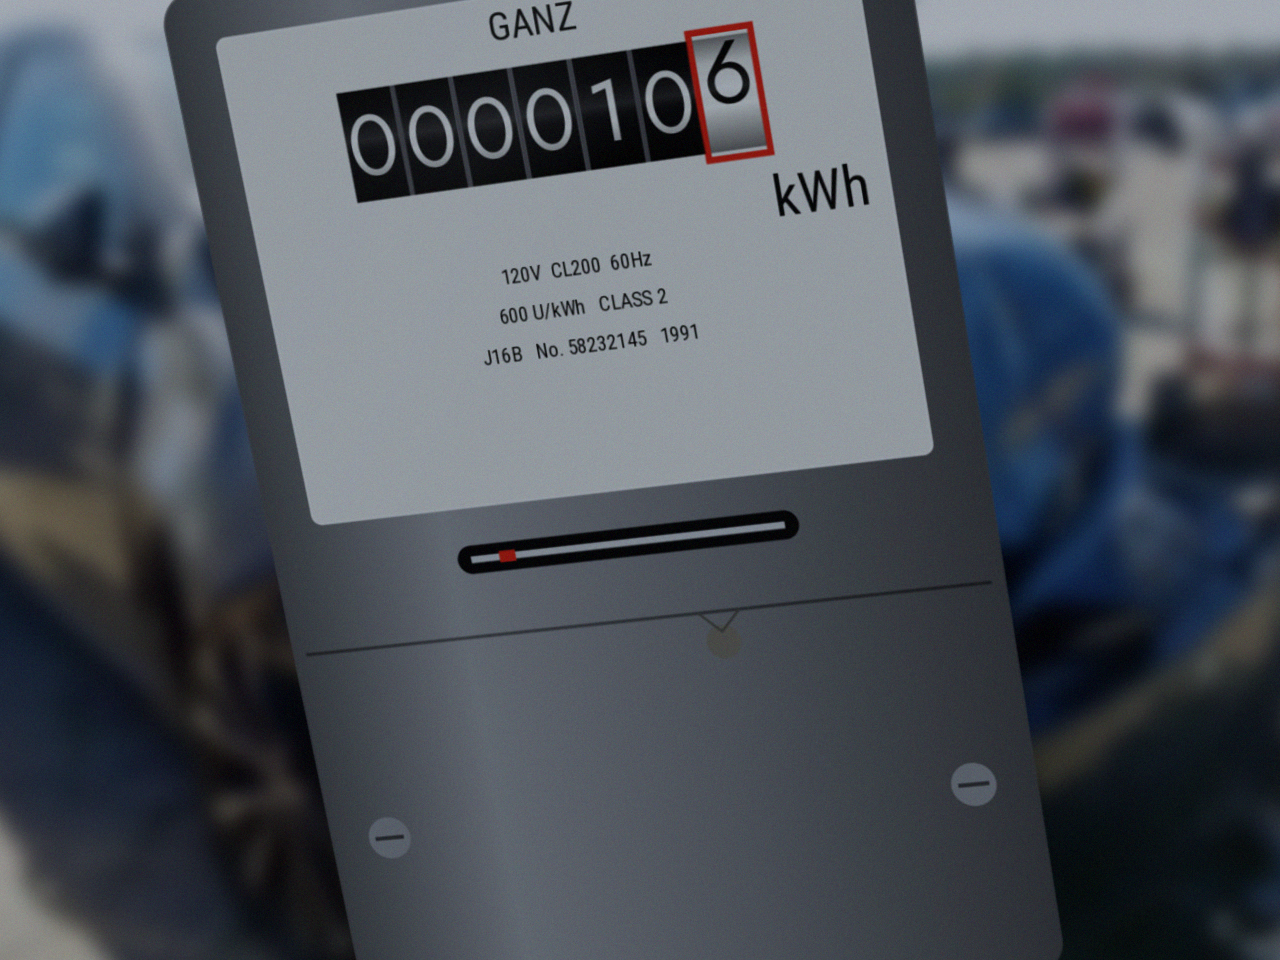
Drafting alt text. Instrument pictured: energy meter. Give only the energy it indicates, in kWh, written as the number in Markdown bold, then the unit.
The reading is **10.6** kWh
